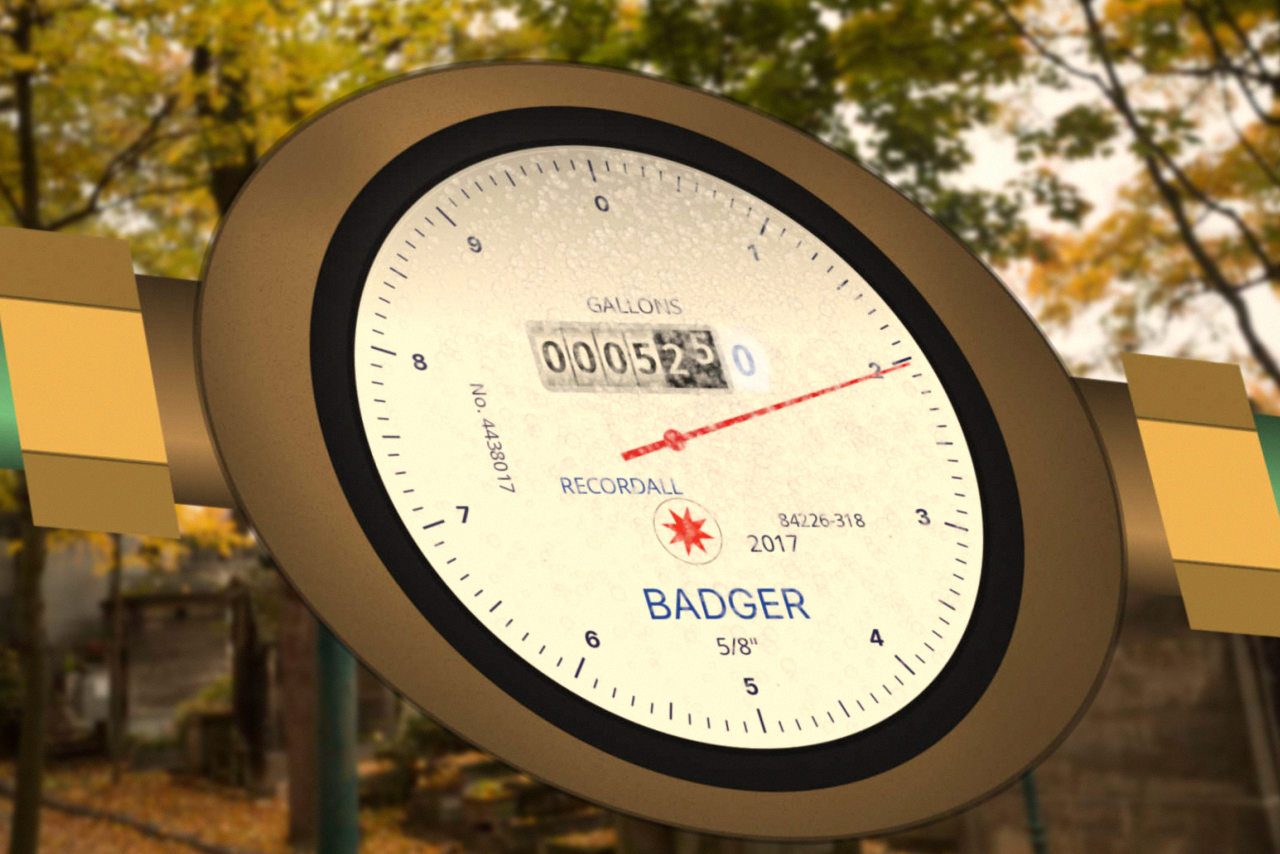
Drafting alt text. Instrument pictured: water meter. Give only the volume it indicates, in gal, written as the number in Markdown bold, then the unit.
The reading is **5252.0** gal
